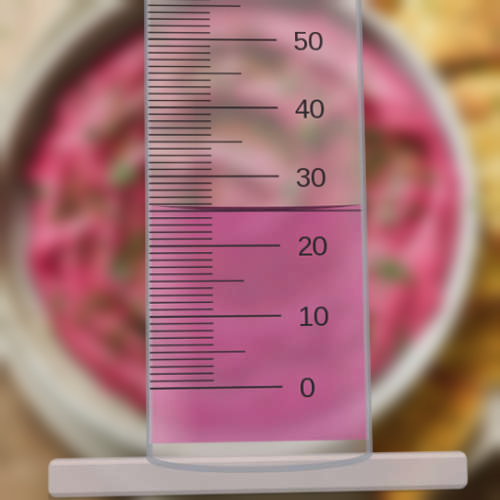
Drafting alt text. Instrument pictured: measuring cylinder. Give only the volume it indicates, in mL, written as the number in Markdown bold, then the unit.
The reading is **25** mL
